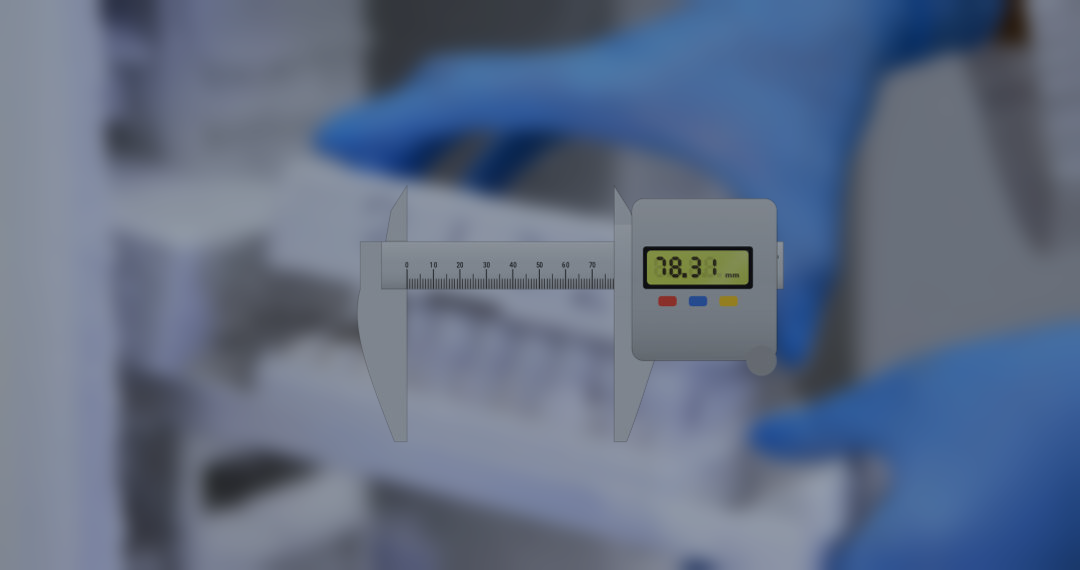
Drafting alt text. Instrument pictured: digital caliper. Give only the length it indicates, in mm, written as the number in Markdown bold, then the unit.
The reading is **78.31** mm
